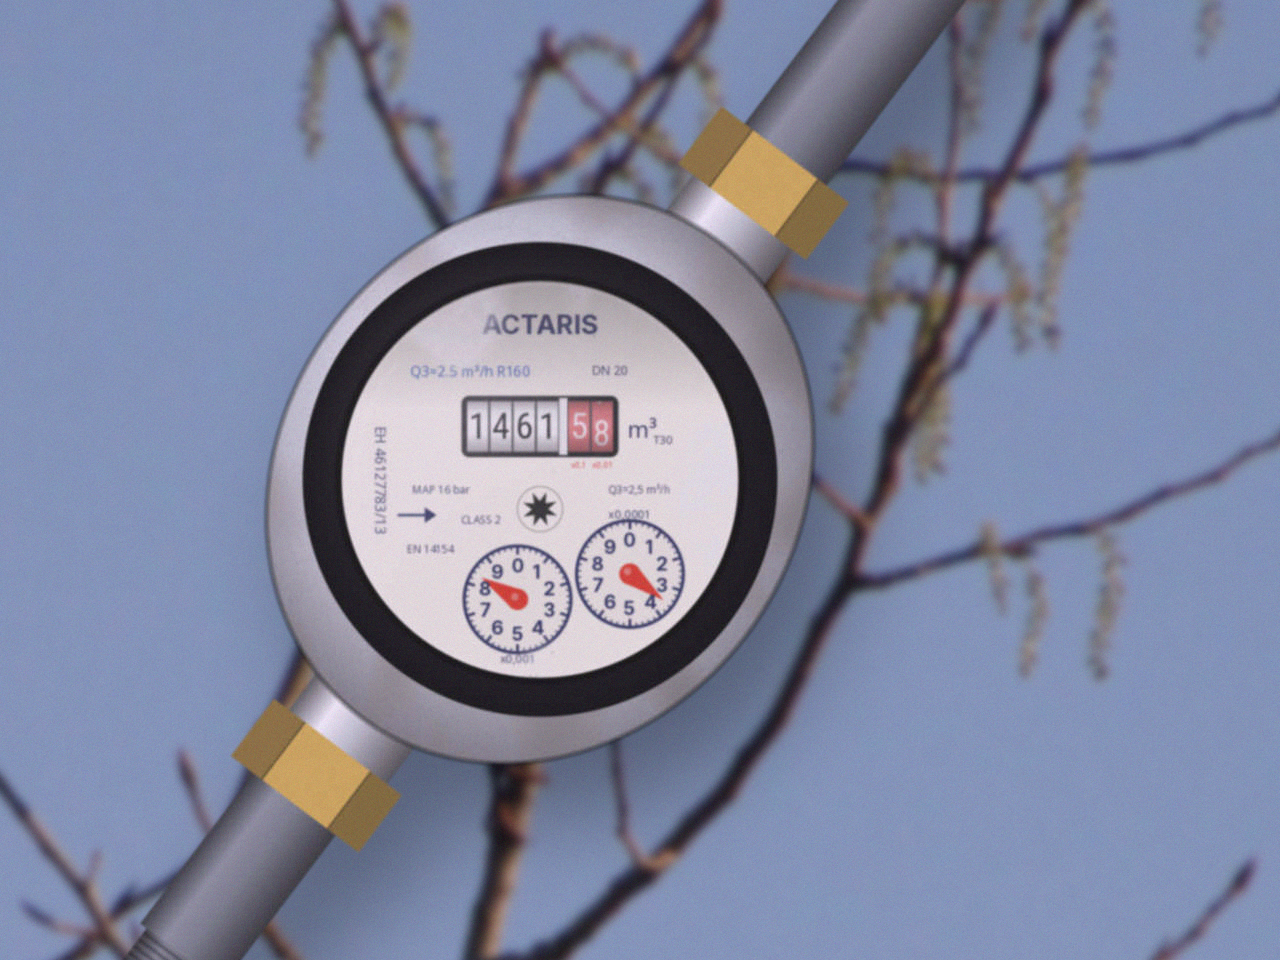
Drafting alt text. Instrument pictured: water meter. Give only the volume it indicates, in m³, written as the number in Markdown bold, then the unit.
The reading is **1461.5783** m³
